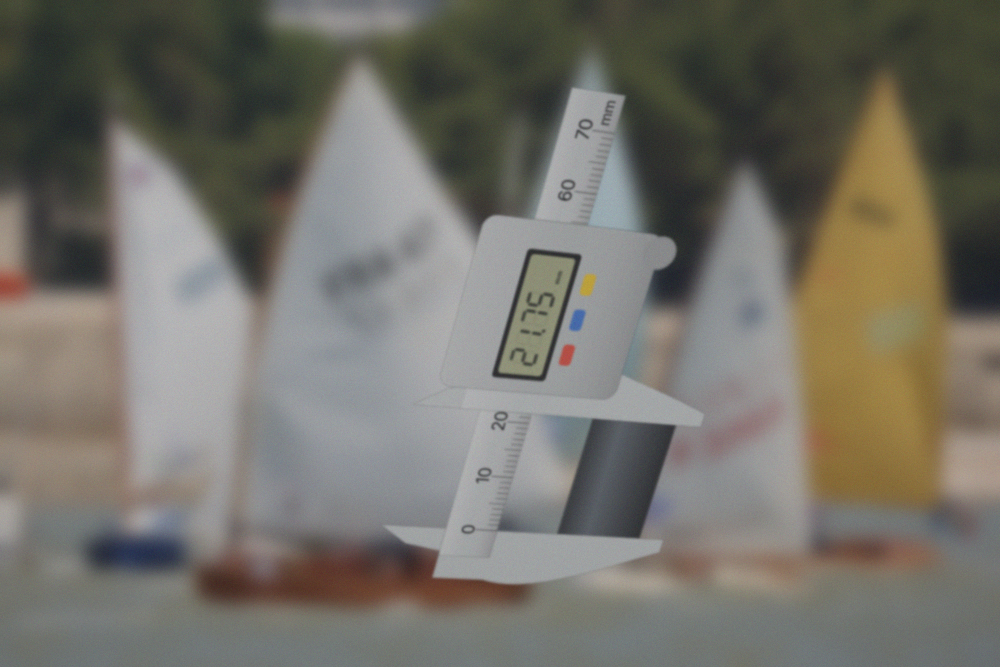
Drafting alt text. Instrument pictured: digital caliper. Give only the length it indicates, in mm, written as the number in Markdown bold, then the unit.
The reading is **21.75** mm
